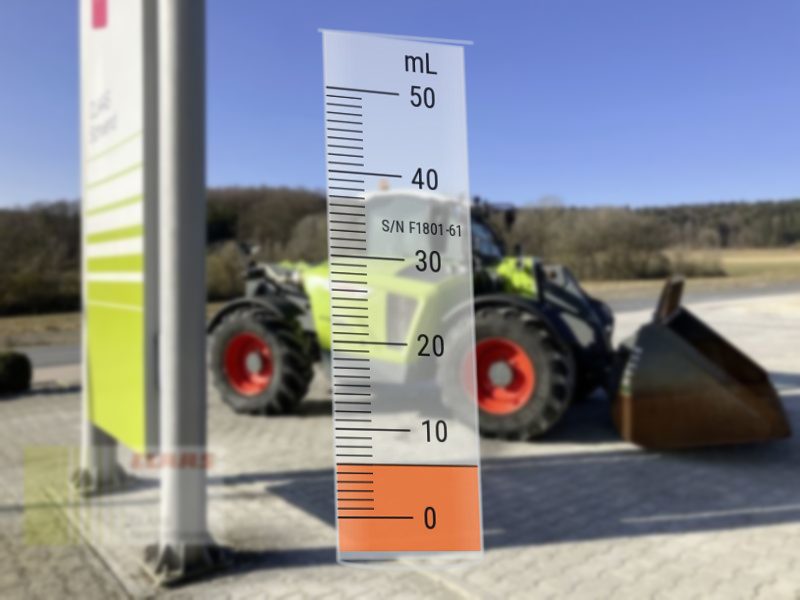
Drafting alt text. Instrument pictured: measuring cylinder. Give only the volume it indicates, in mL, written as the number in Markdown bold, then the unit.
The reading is **6** mL
